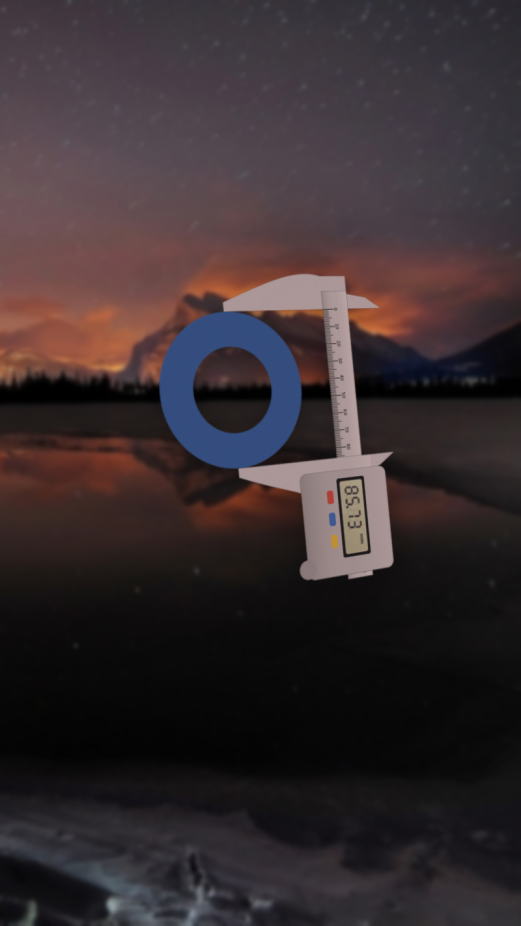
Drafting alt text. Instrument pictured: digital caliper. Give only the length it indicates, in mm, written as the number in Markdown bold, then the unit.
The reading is **85.73** mm
